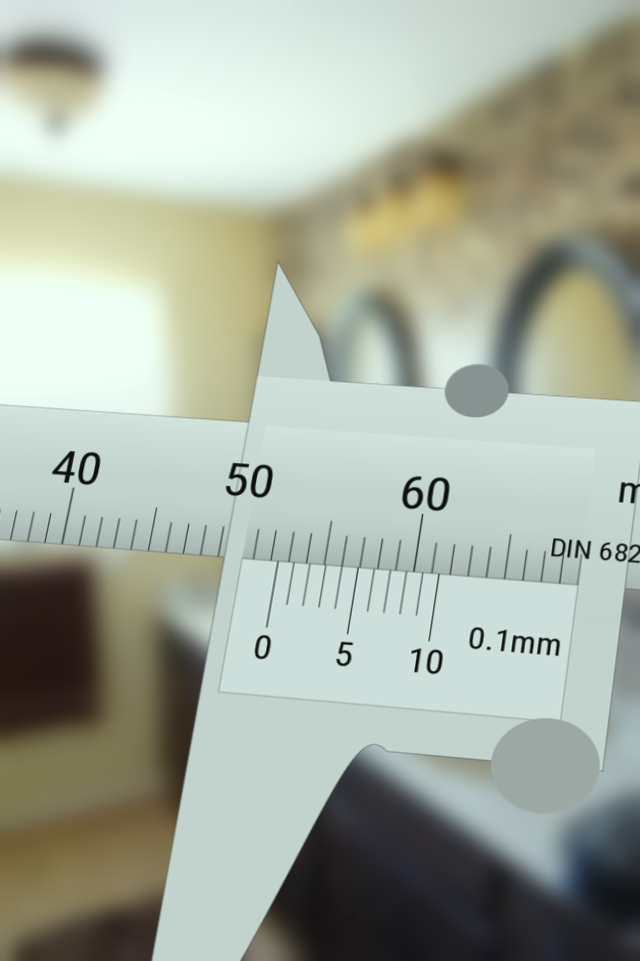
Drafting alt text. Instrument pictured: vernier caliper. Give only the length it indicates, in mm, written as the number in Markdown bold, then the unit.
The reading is **52.4** mm
